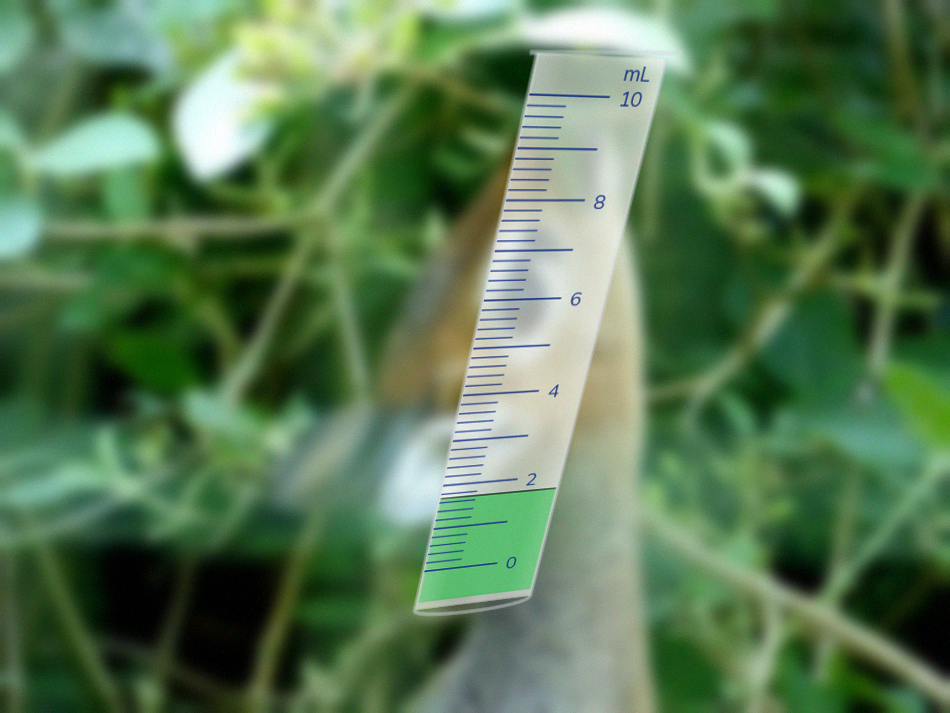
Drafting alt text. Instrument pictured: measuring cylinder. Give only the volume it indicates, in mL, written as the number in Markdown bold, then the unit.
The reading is **1.7** mL
